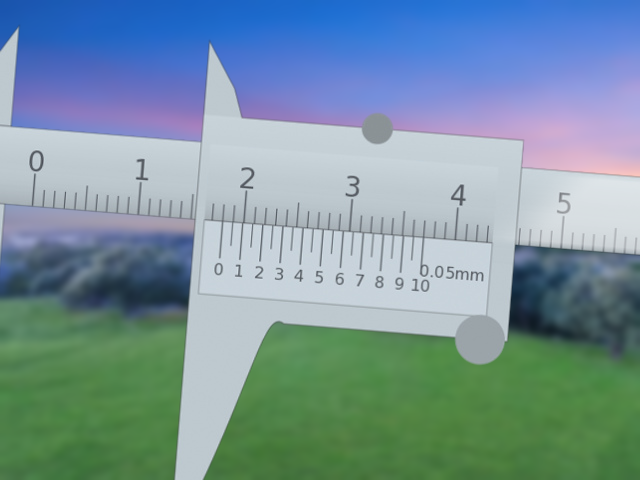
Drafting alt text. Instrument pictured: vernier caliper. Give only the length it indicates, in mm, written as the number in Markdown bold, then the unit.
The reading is **18.0** mm
